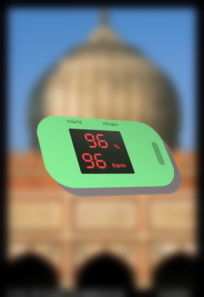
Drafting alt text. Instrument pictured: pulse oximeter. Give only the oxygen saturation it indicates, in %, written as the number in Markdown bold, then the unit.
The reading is **96** %
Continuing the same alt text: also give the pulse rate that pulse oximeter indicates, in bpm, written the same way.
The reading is **96** bpm
